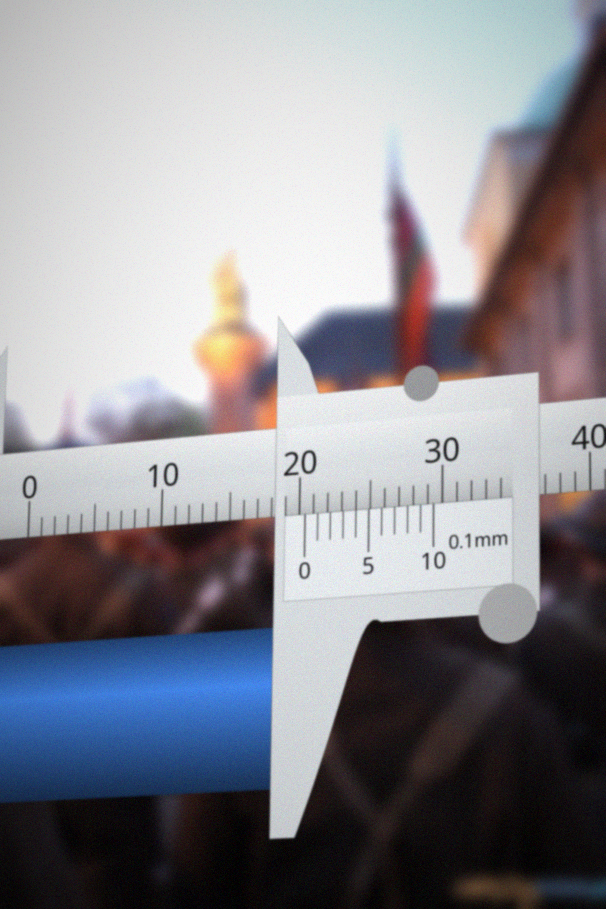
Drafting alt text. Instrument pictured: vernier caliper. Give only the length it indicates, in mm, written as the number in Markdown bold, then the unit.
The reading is **20.4** mm
